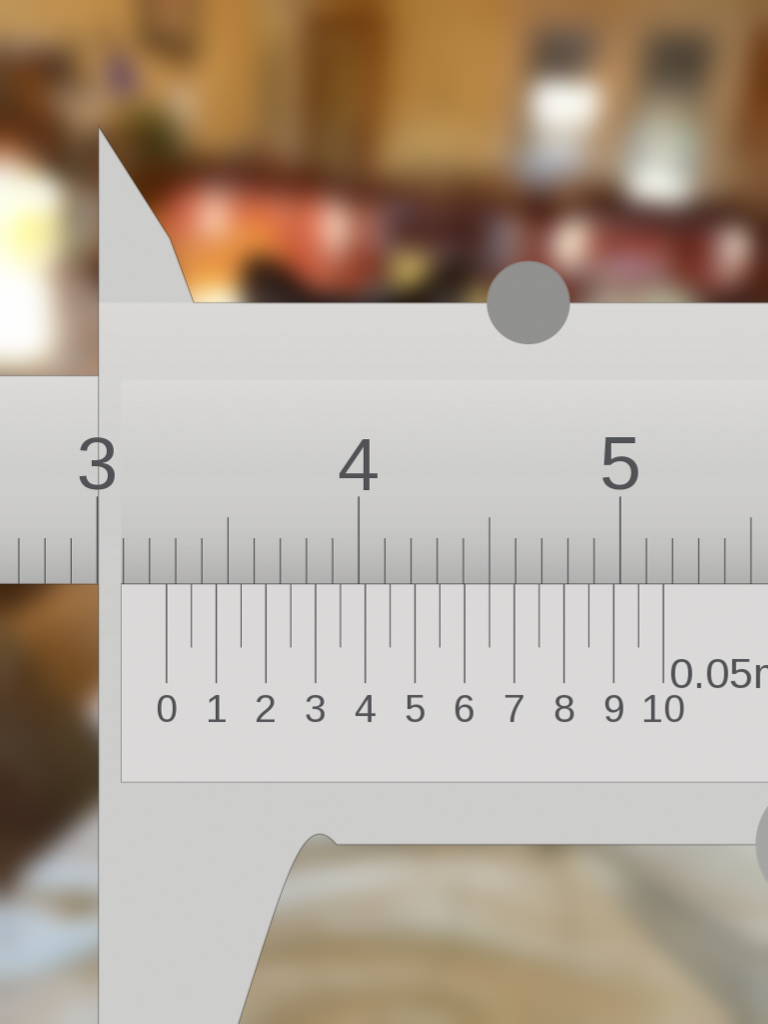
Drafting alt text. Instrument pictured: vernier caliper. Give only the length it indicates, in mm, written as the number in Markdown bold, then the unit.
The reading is **32.65** mm
